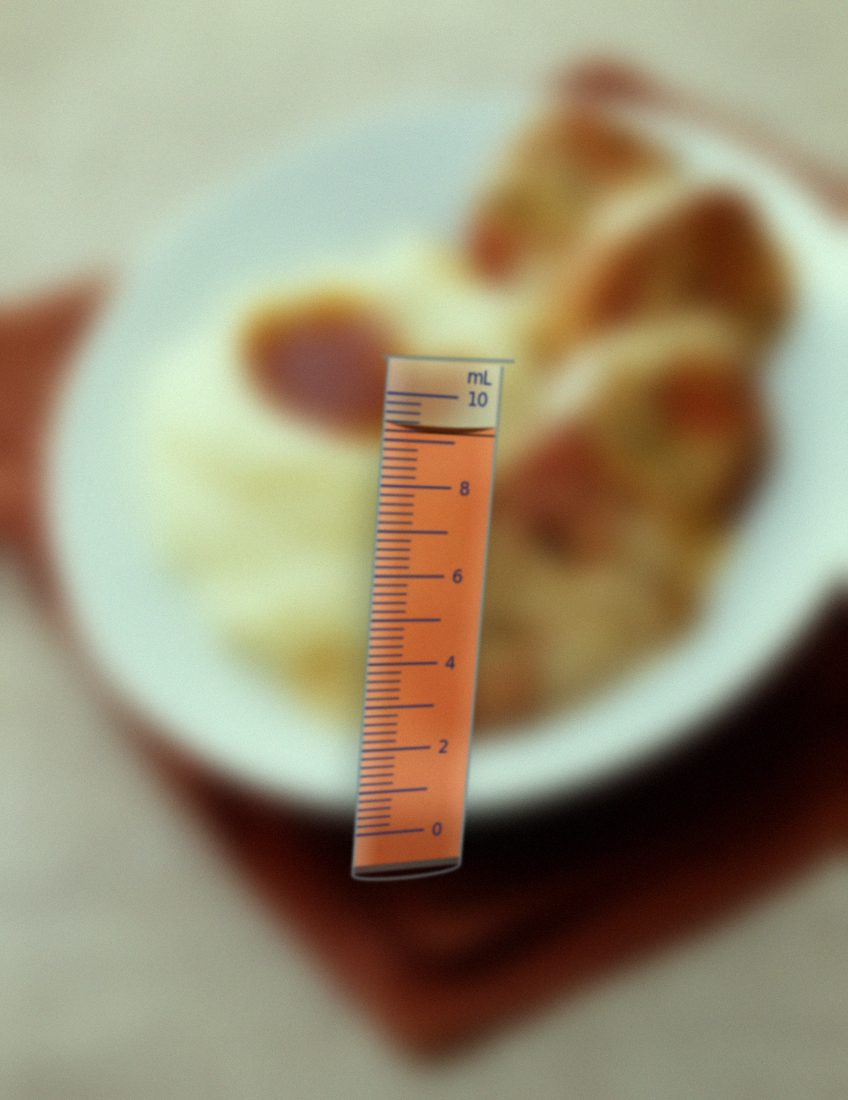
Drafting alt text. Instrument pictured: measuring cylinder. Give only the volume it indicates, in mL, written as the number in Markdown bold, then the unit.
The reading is **9.2** mL
